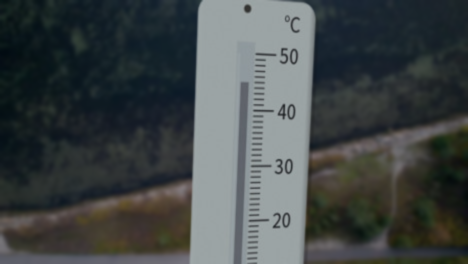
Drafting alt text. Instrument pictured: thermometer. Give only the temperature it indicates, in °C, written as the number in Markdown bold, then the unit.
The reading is **45** °C
